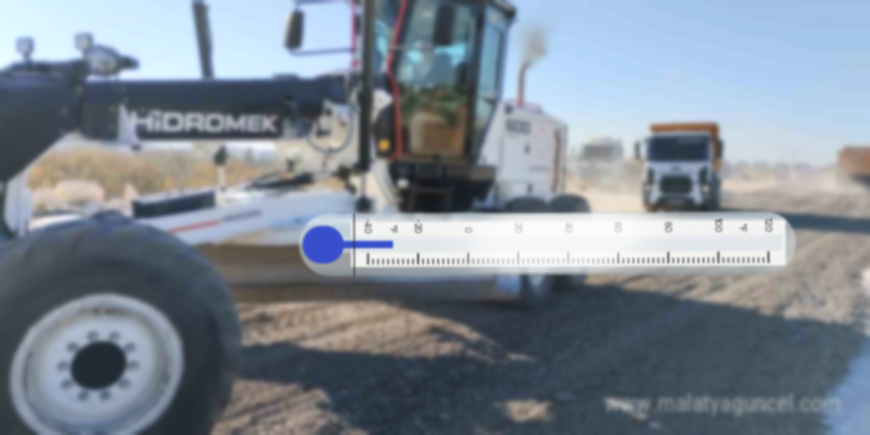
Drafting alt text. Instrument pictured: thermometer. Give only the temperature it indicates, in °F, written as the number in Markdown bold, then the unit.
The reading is **-30** °F
